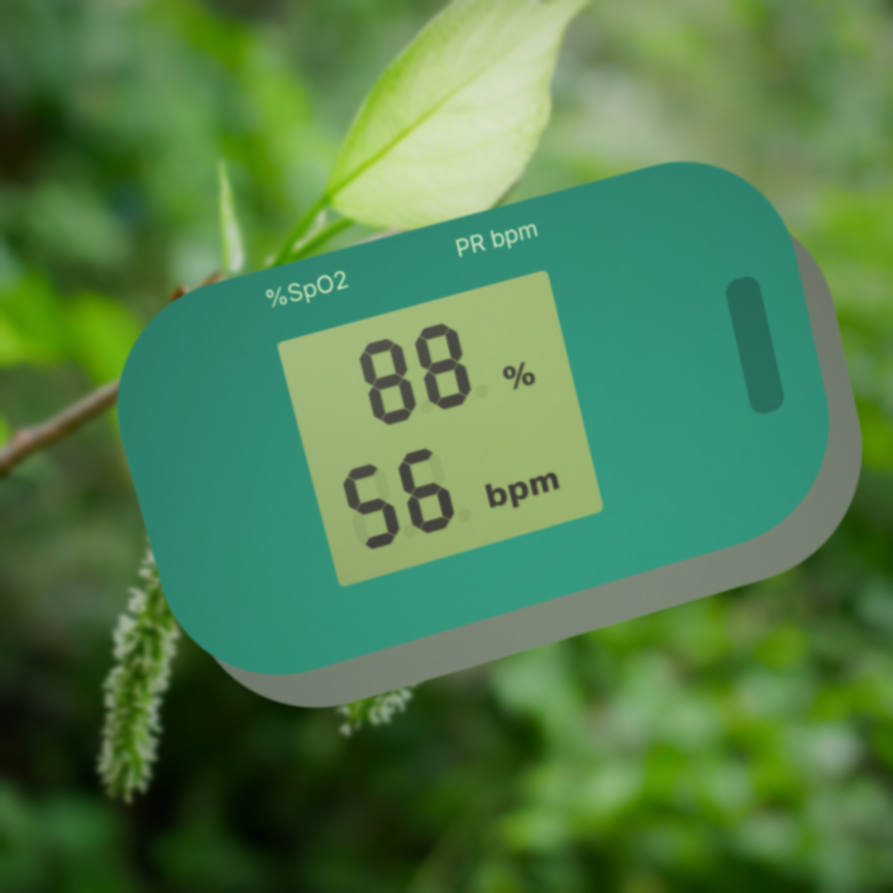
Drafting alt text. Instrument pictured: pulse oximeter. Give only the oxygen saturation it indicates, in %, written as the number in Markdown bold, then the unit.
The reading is **88** %
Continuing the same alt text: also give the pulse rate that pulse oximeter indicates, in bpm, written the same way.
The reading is **56** bpm
